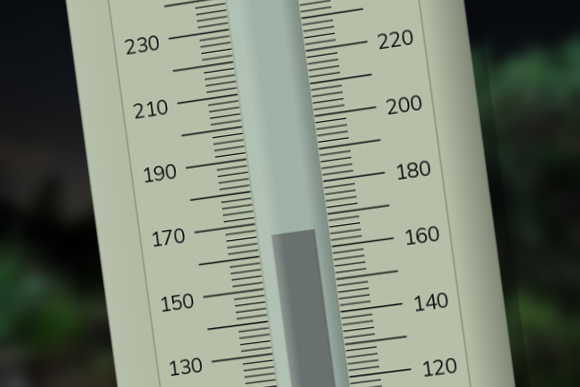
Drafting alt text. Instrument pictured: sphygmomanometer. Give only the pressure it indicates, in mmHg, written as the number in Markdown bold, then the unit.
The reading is **166** mmHg
